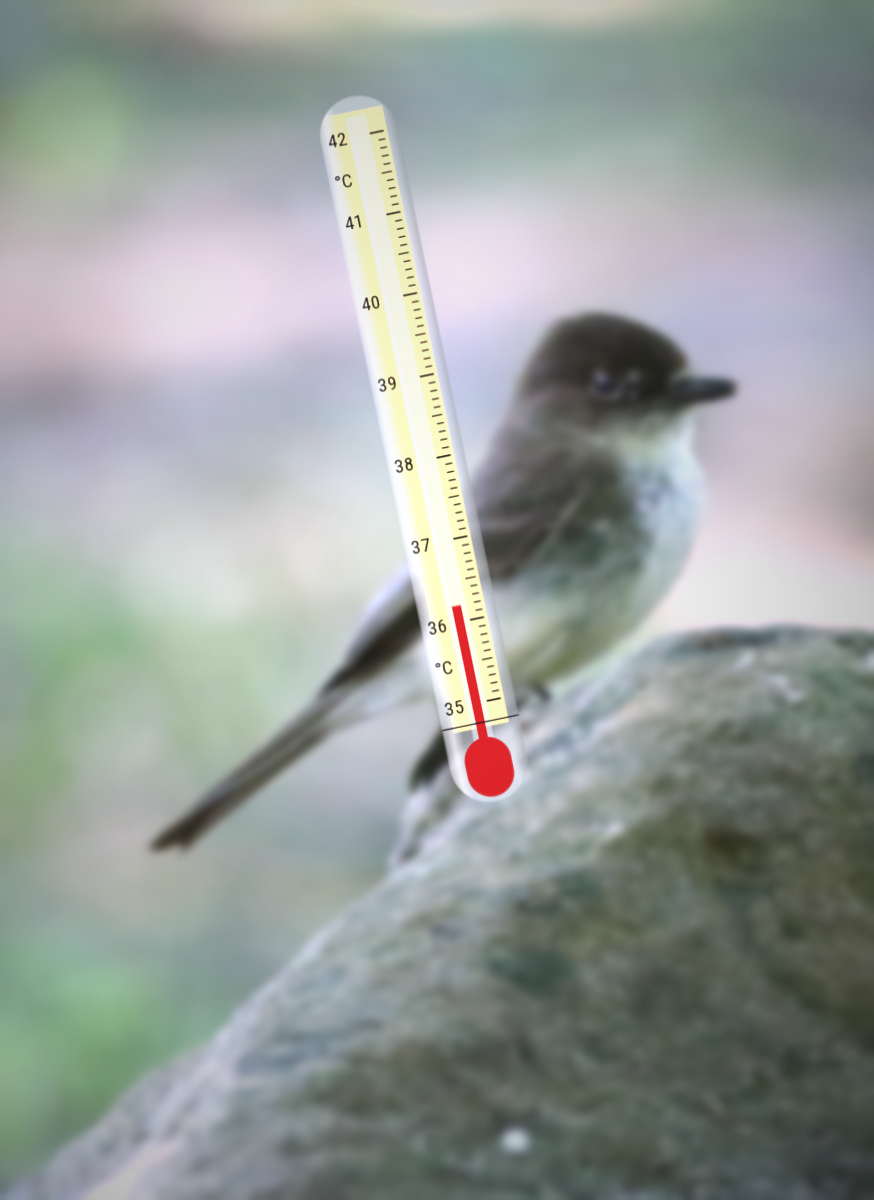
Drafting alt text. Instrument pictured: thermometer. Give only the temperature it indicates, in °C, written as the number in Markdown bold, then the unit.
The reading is **36.2** °C
